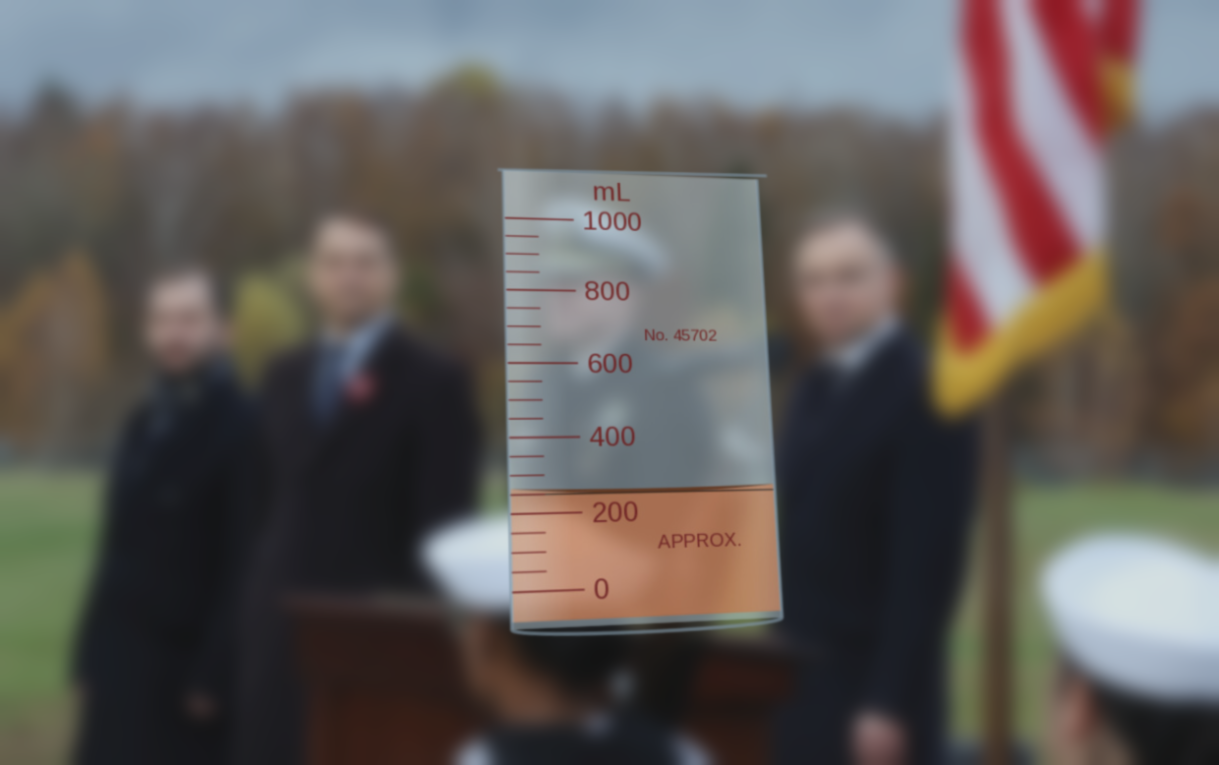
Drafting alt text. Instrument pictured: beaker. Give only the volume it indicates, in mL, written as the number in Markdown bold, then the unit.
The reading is **250** mL
